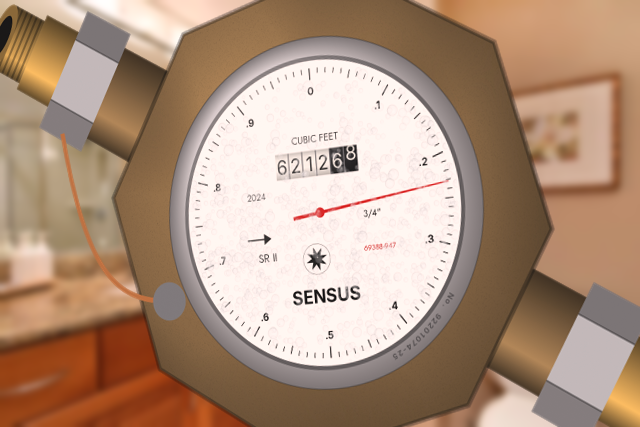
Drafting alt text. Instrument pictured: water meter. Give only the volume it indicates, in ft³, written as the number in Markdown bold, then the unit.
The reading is **621268.23** ft³
